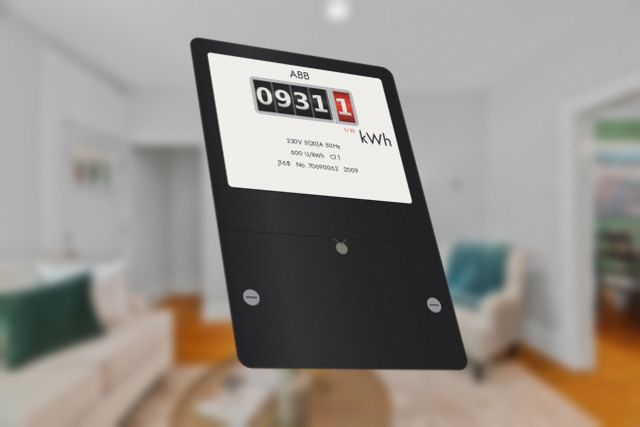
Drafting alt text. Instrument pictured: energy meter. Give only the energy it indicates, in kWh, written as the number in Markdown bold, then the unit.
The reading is **931.1** kWh
